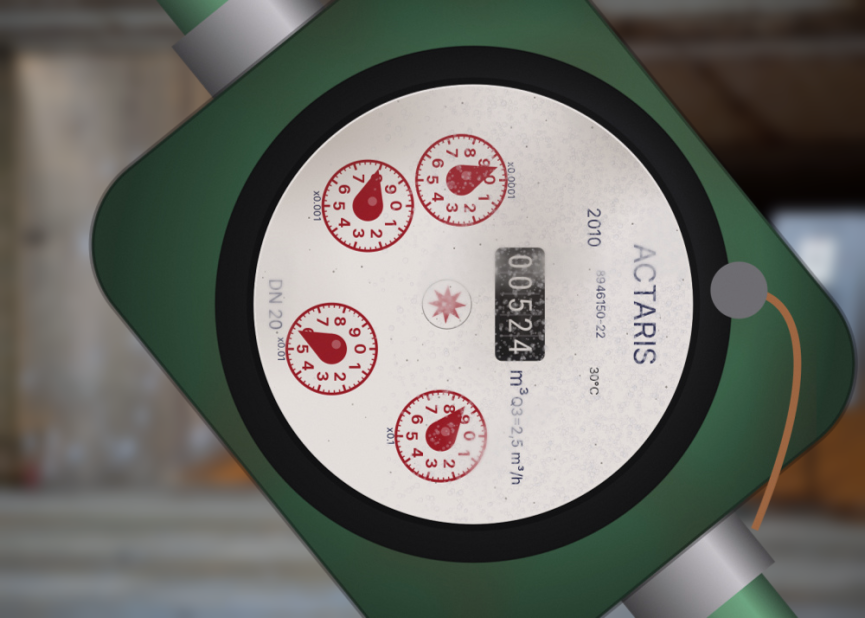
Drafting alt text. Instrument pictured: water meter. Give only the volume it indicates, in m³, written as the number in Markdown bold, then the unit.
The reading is **524.8579** m³
